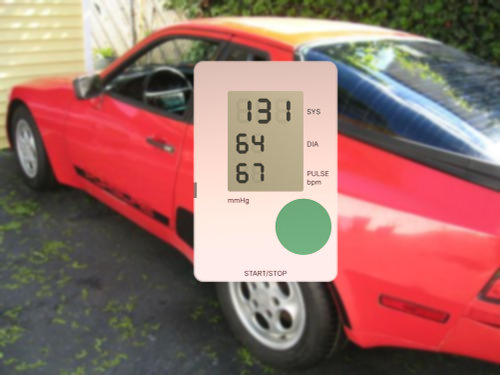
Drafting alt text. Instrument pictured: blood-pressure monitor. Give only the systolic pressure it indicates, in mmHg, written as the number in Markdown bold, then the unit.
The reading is **131** mmHg
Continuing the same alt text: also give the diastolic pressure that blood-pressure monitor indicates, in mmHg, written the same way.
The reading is **64** mmHg
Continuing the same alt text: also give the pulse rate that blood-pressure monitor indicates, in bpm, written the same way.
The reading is **67** bpm
